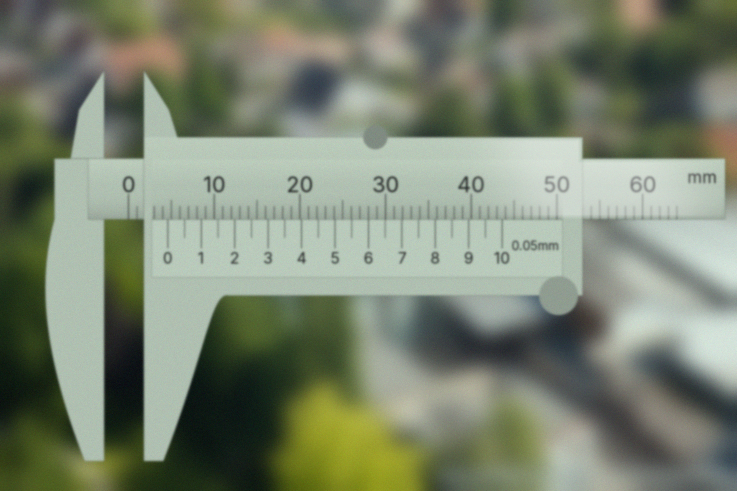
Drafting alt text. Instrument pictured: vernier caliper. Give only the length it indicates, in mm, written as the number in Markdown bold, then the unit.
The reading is **4.6** mm
